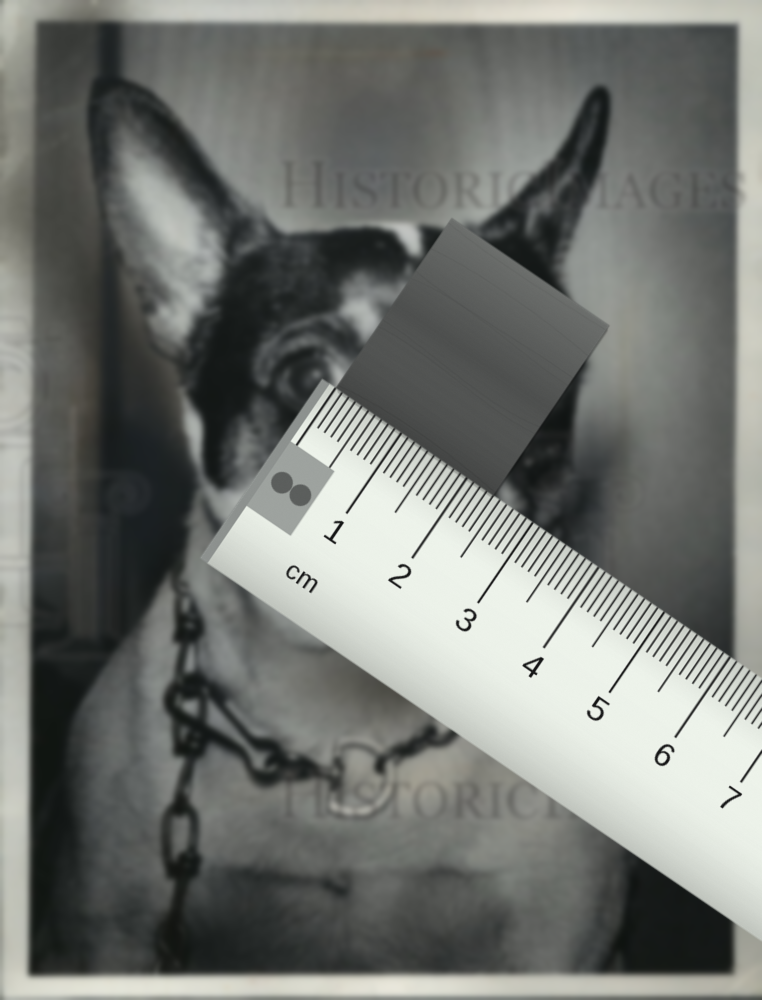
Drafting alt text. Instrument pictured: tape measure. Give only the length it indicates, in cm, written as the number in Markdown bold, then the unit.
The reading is **2.4** cm
